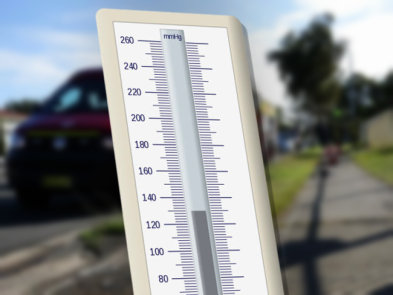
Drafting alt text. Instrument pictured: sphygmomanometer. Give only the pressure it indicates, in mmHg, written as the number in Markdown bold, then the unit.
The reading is **130** mmHg
